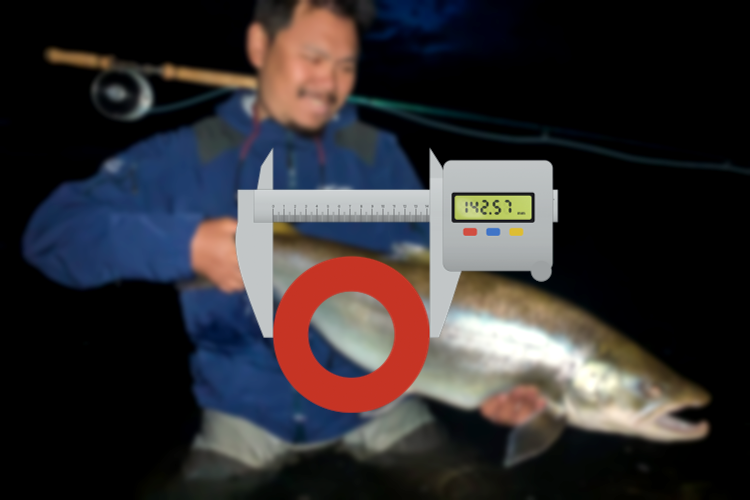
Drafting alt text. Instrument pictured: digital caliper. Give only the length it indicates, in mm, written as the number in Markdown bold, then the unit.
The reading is **142.57** mm
